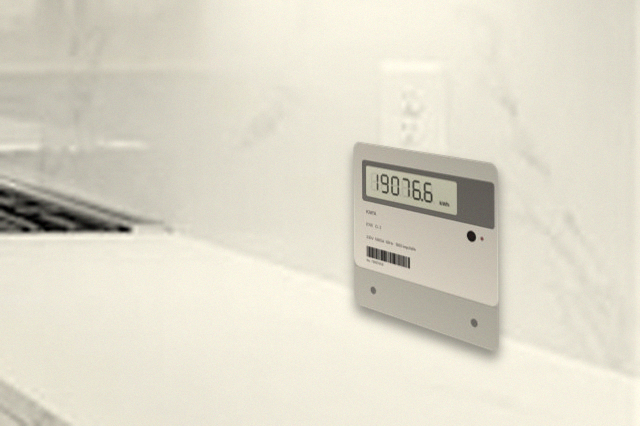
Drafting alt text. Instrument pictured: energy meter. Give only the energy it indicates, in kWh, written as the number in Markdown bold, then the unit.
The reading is **19076.6** kWh
